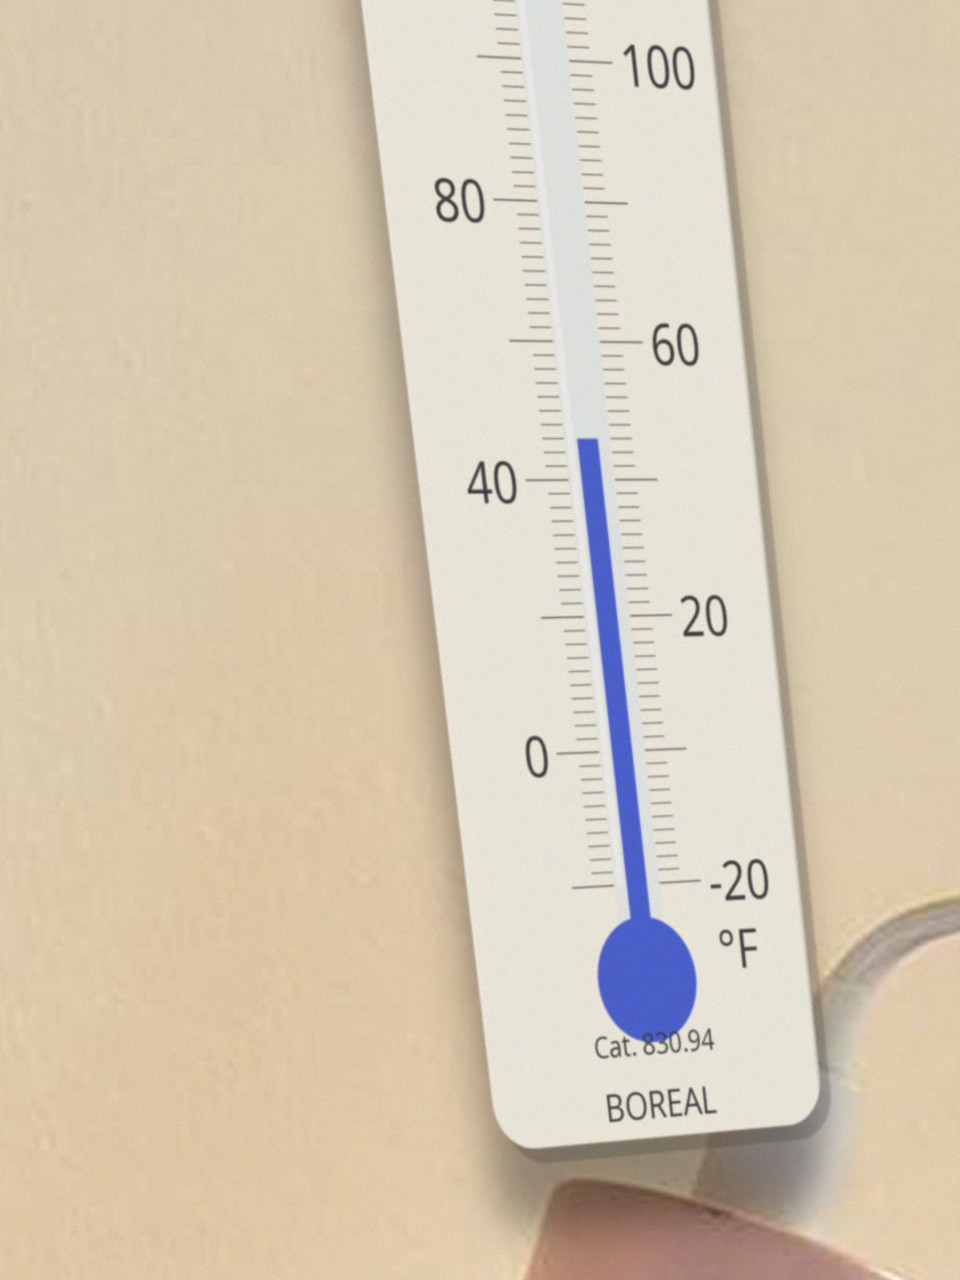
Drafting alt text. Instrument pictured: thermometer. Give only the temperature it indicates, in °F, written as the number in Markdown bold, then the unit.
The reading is **46** °F
